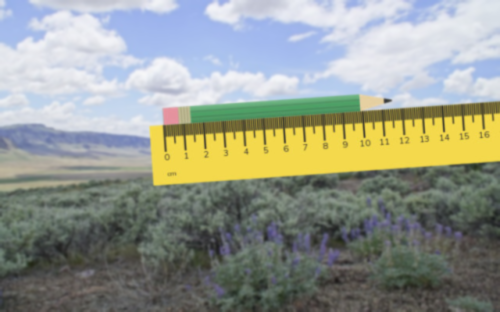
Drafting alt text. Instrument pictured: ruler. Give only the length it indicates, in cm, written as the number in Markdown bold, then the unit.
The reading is **11.5** cm
